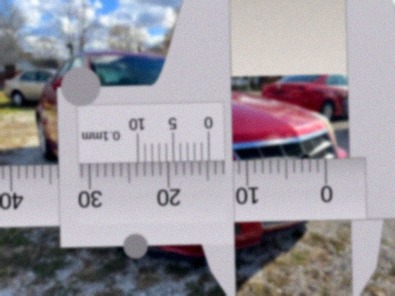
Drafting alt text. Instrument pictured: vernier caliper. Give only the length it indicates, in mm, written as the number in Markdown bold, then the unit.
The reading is **14.8** mm
